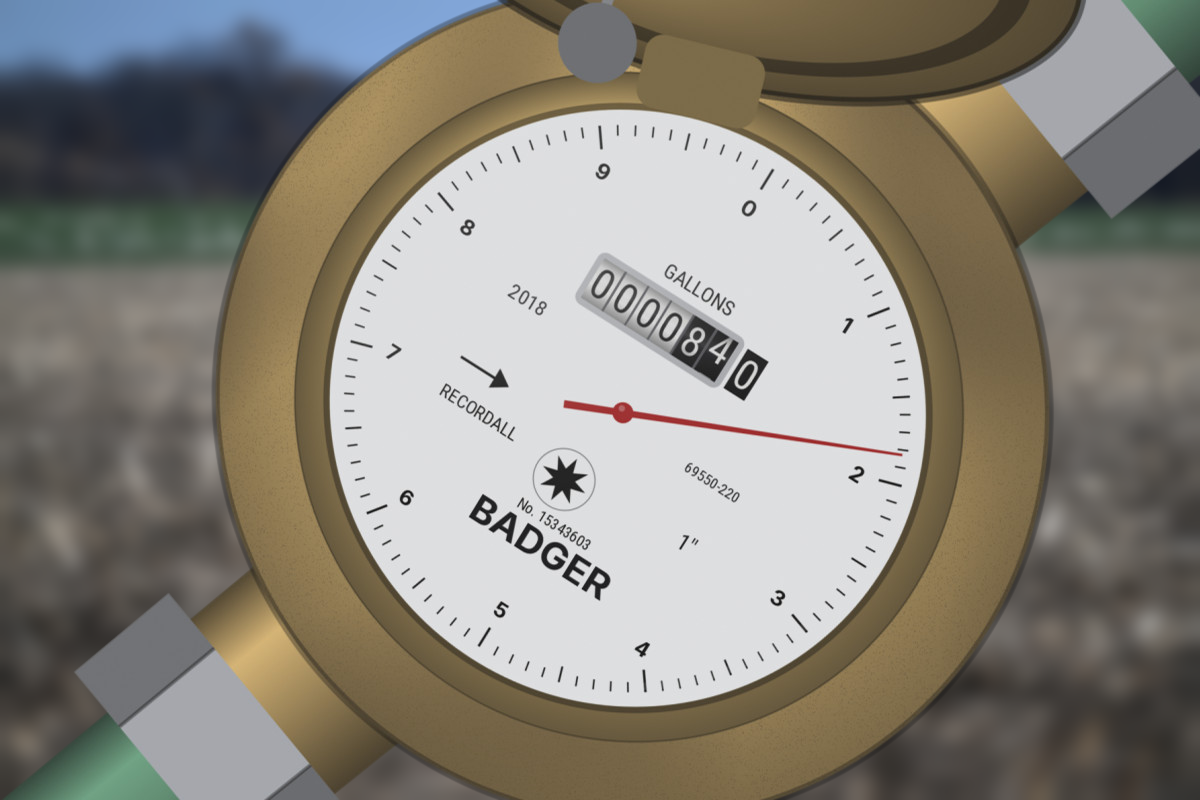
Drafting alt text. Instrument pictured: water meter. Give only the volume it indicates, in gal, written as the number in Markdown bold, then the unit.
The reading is **841.8** gal
